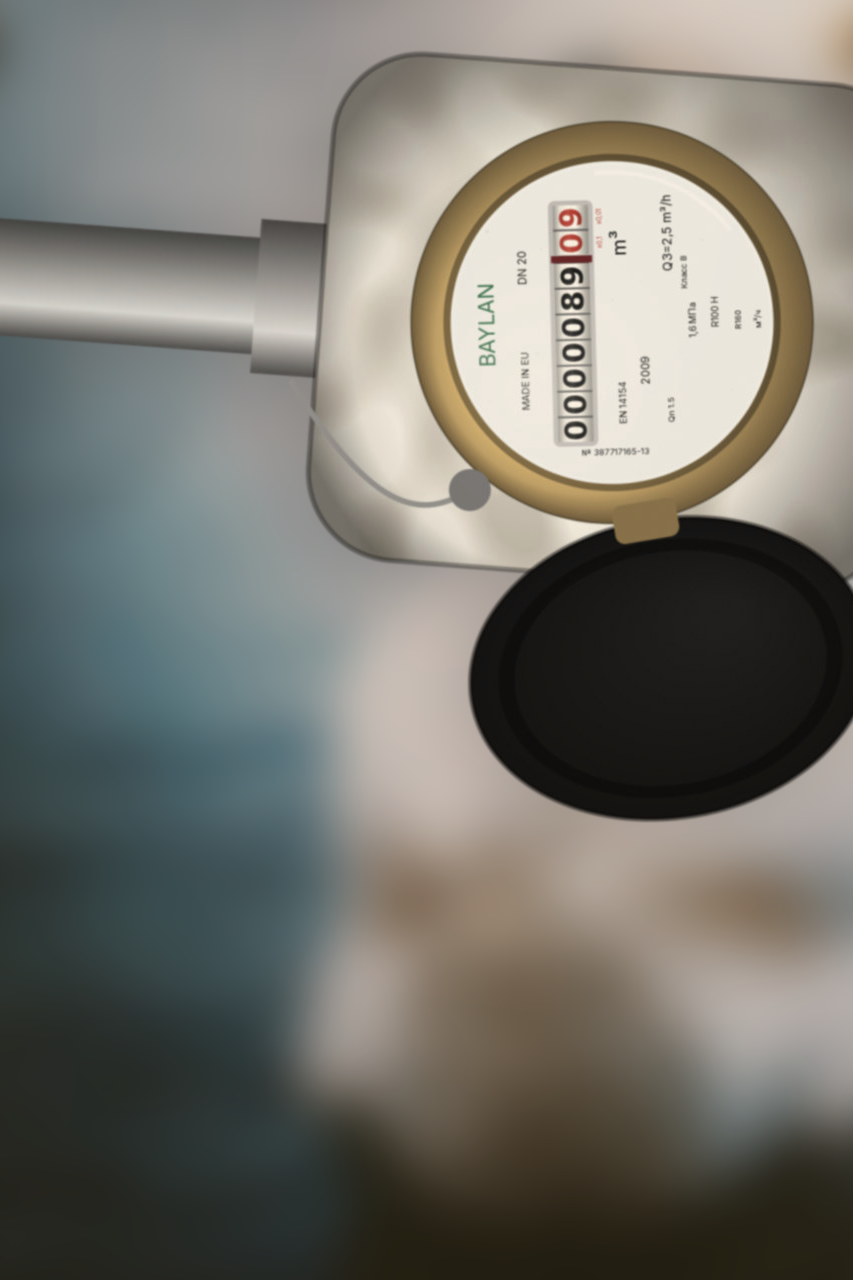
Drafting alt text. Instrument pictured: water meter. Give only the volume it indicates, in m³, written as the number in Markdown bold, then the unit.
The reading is **89.09** m³
